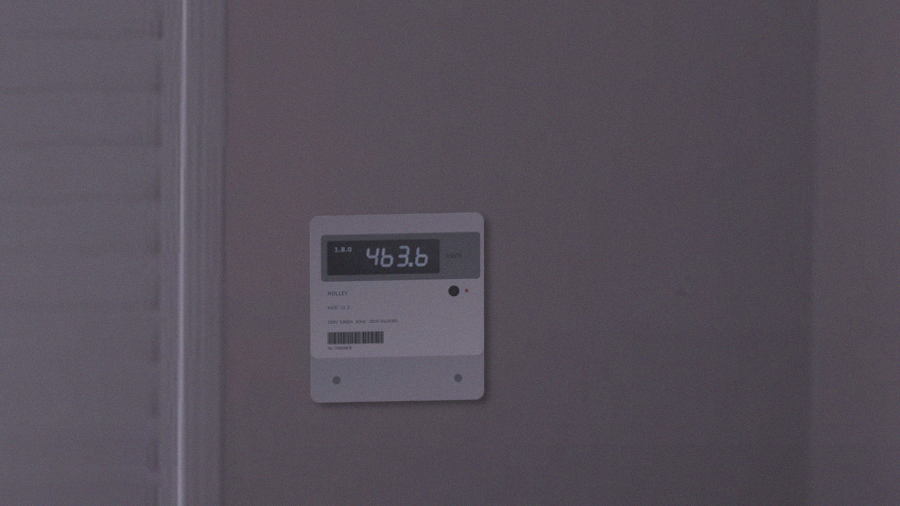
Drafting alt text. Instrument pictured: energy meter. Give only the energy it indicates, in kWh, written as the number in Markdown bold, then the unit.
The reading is **463.6** kWh
